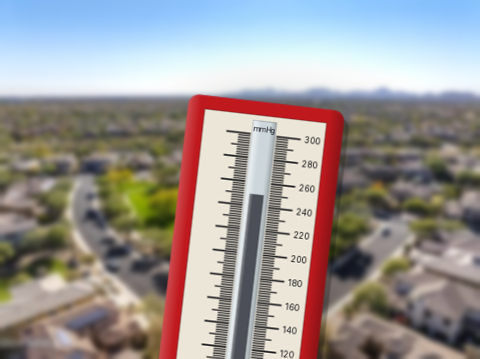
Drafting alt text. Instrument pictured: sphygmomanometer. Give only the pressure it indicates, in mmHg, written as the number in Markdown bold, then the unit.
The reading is **250** mmHg
